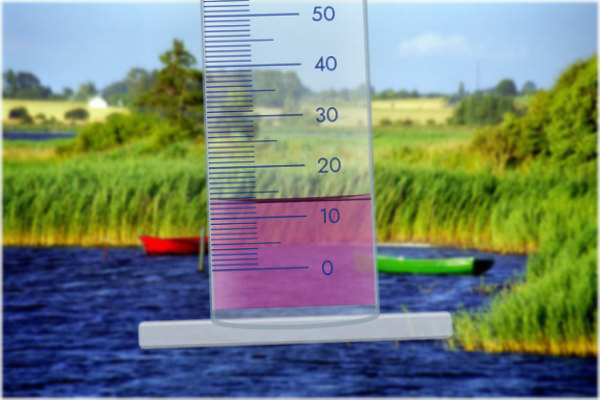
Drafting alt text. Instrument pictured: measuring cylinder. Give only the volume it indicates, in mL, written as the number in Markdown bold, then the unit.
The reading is **13** mL
